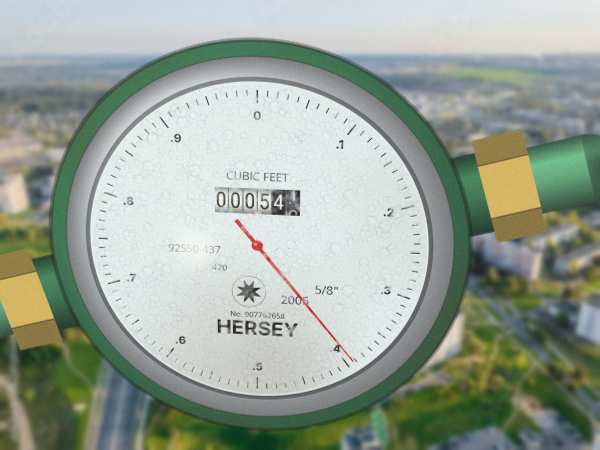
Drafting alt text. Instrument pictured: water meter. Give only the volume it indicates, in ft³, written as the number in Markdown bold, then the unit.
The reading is **541.39** ft³
